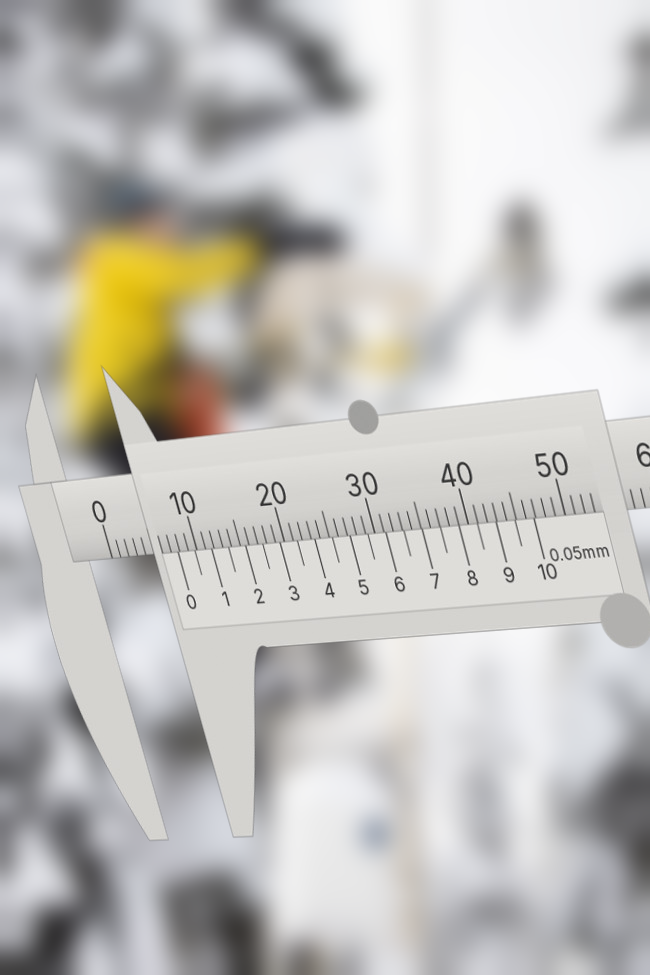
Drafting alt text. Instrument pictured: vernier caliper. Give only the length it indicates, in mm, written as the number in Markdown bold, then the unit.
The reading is **7.8** mm
